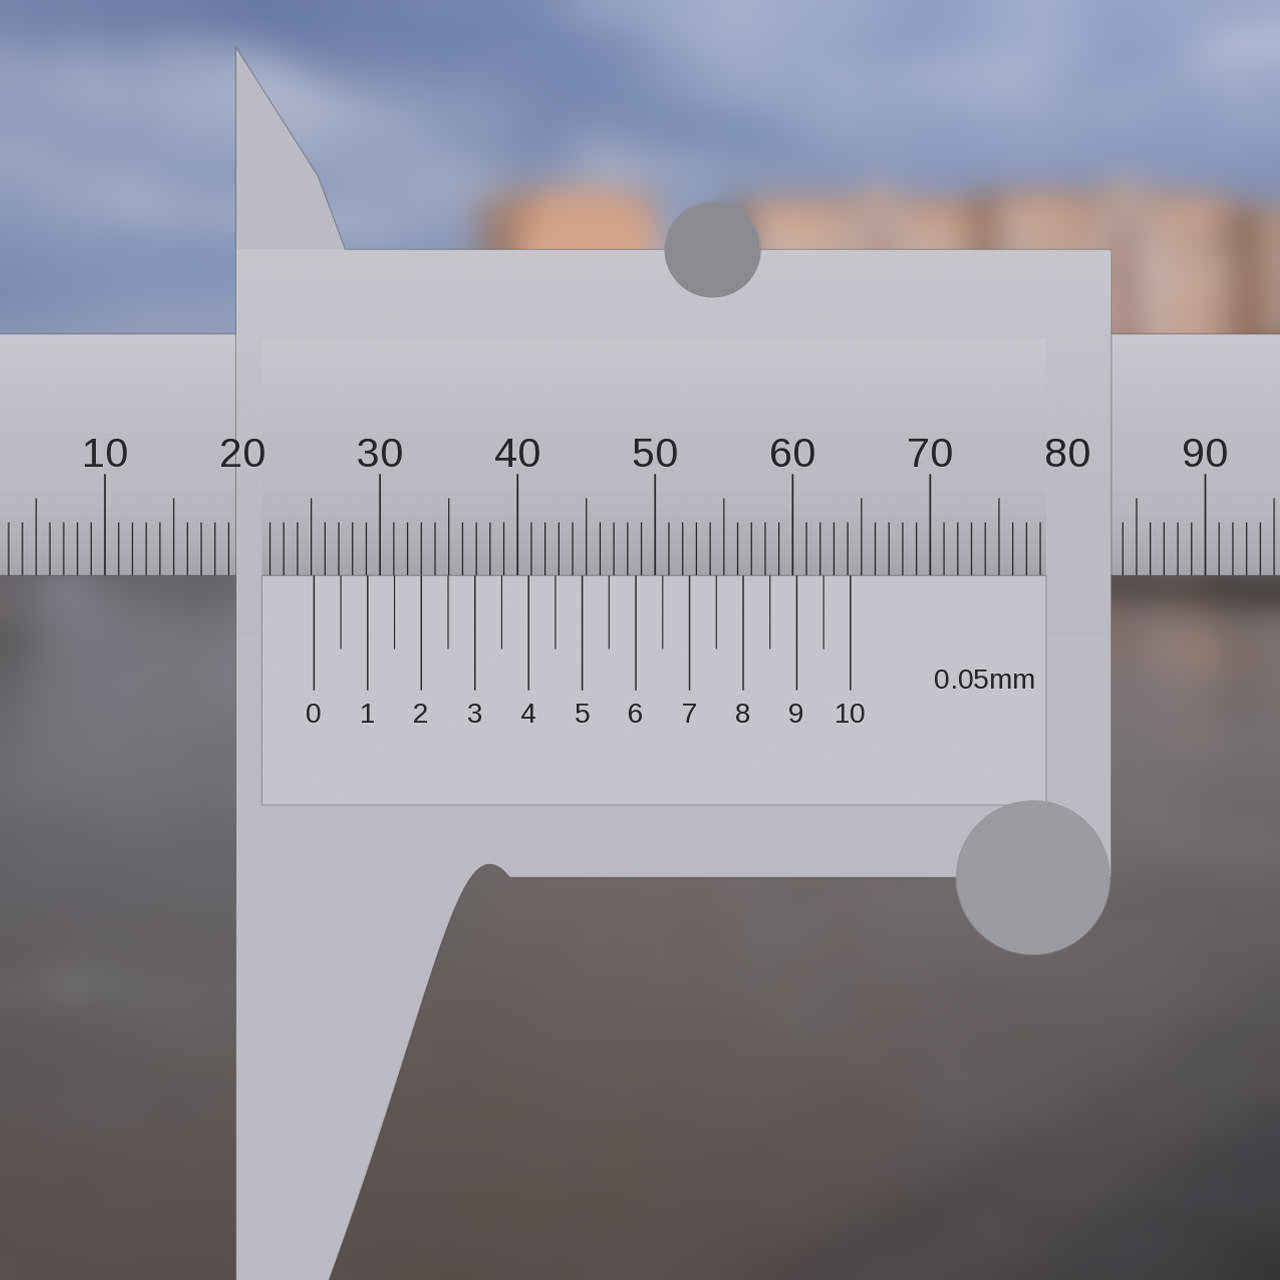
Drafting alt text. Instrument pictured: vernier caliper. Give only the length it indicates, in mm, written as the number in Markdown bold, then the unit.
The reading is **25.2** mm
